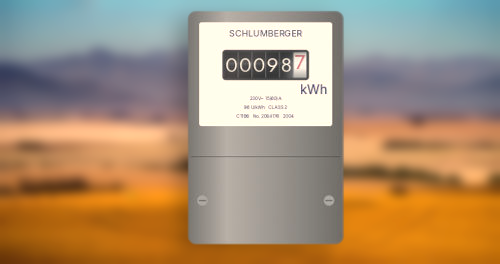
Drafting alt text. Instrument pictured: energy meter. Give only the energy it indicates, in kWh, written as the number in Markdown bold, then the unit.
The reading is **98.7** kWh
